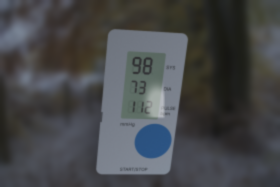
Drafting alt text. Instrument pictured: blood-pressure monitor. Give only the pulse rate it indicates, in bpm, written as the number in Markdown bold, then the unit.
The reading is **112** bpm
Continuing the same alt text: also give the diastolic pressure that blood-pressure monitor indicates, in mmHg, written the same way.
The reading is **73** mmHg
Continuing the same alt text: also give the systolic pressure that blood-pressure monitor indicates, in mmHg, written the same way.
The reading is **98** mmHg
